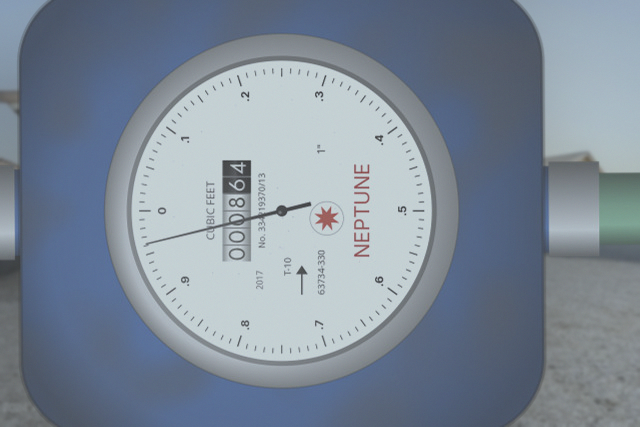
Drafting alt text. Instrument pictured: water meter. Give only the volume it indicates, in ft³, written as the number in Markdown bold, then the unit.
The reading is **863.96** ft³
